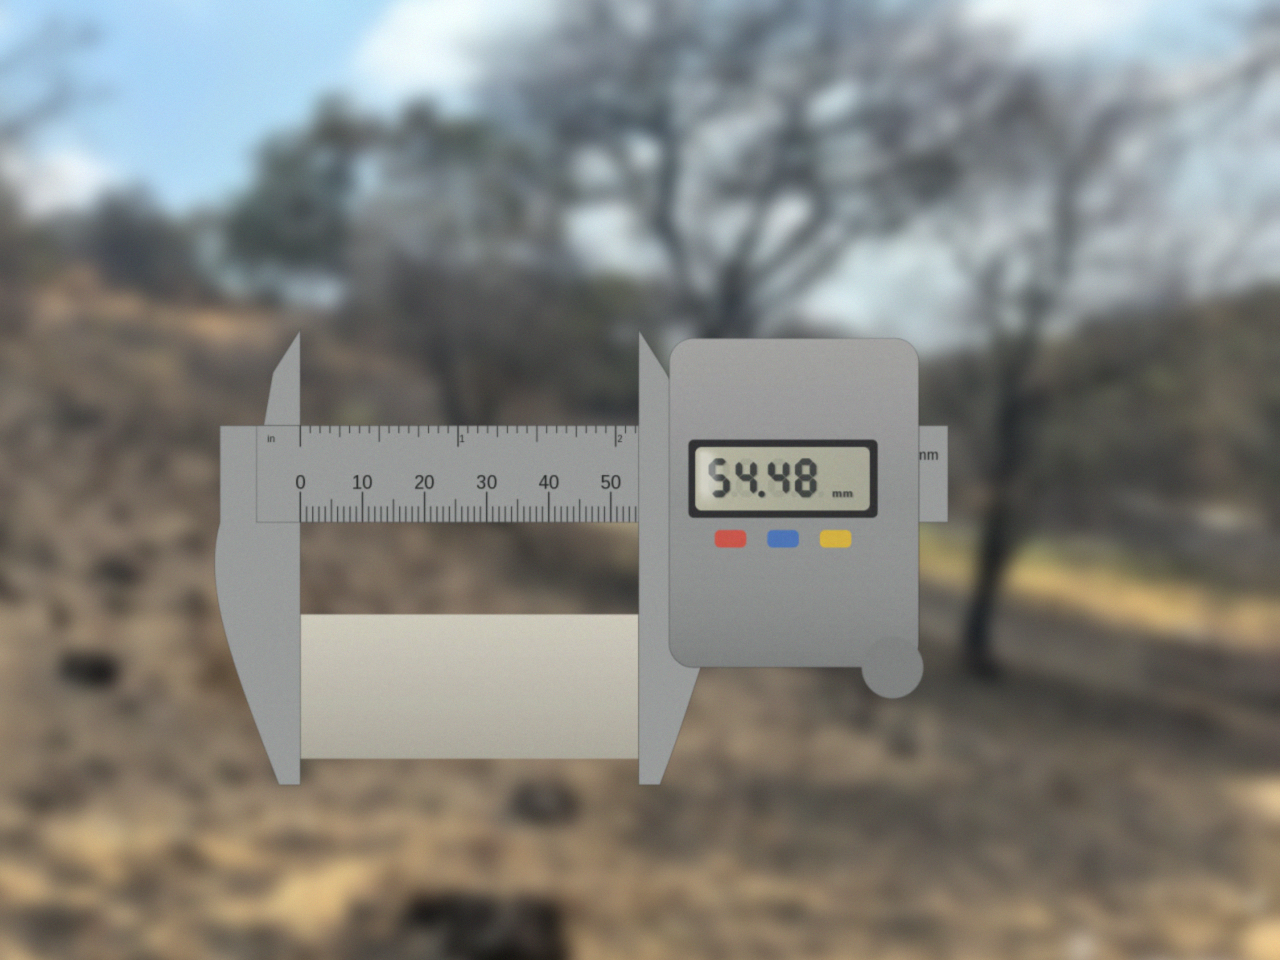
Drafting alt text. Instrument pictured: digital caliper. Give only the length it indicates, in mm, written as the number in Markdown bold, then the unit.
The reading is **54.48** mm
